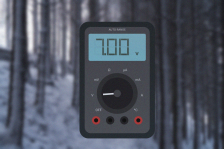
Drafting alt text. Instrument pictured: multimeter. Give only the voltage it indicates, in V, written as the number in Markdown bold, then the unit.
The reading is **7.00** V
